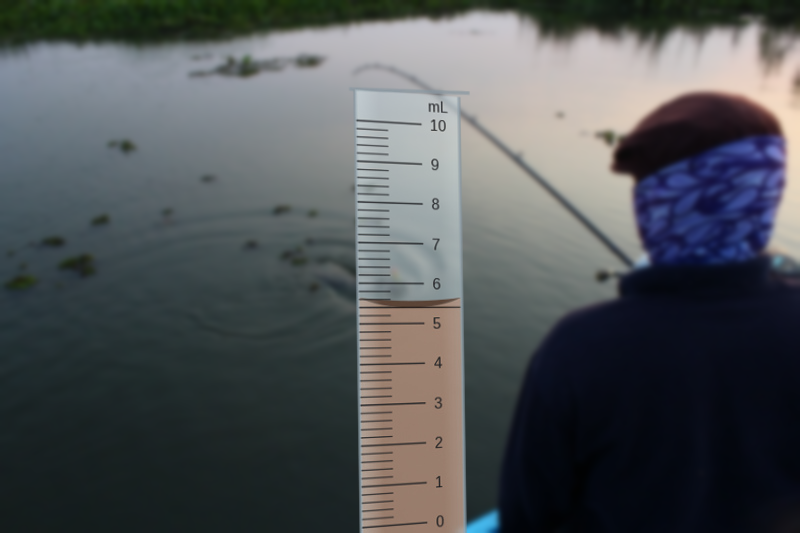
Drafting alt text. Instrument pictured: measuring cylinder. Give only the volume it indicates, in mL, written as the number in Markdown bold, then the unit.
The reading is **5.4** mL
